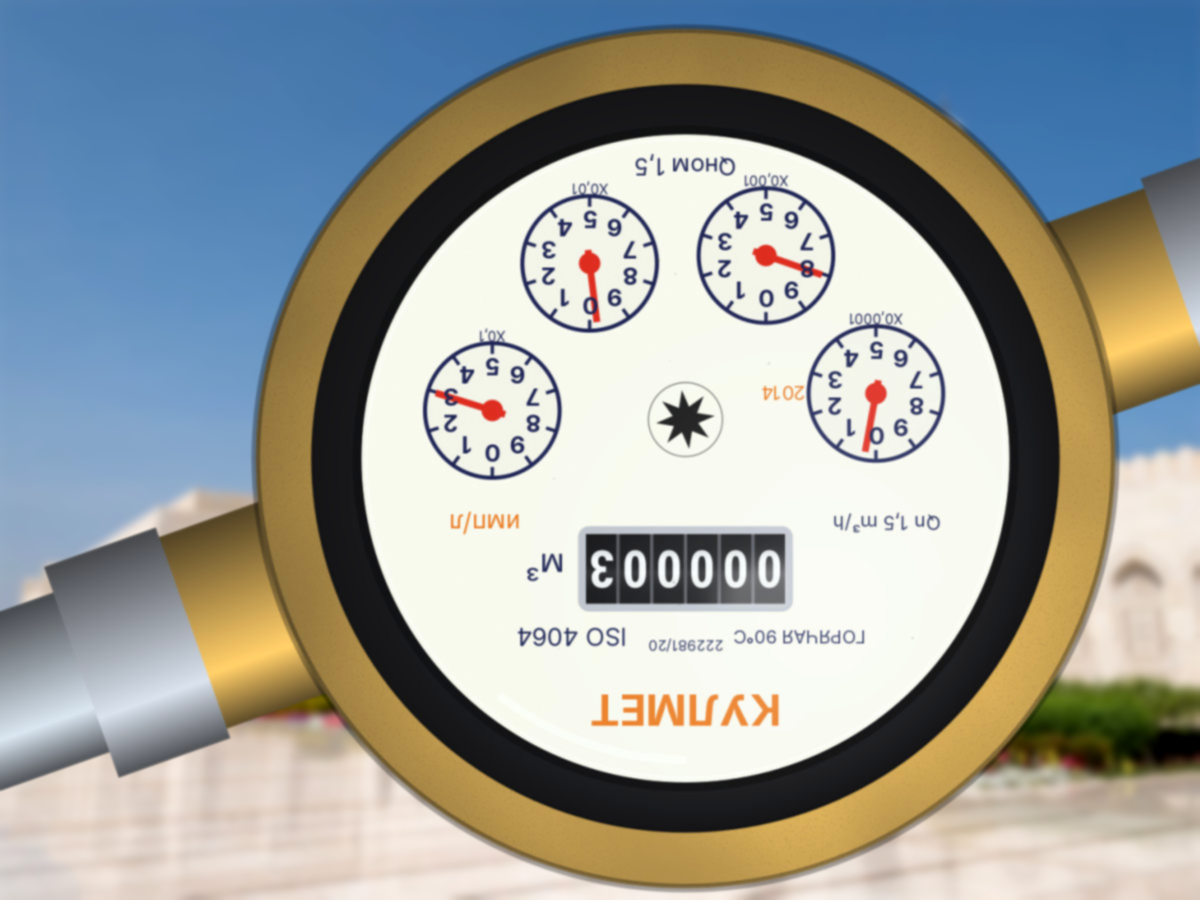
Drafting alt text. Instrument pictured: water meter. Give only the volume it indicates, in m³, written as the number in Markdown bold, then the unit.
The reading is **3.2980** m³
